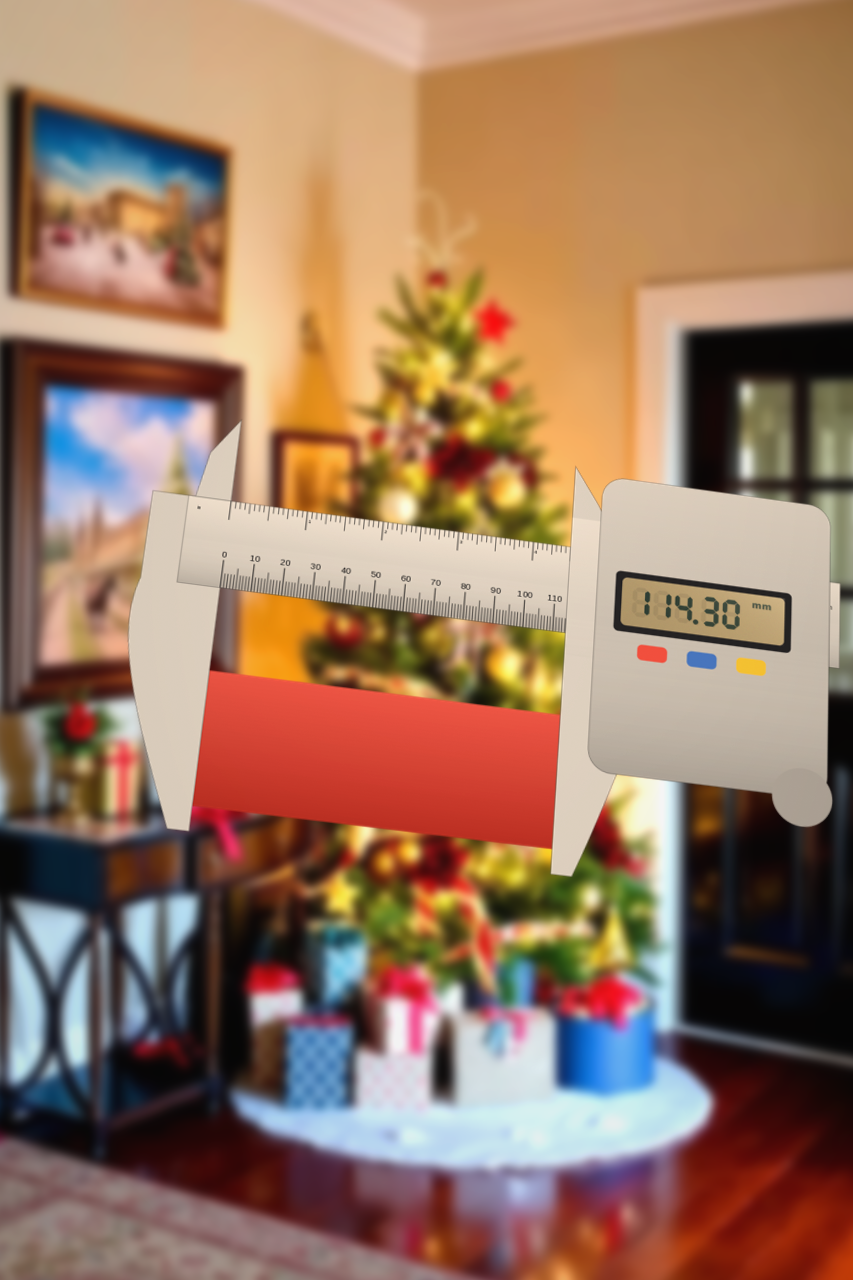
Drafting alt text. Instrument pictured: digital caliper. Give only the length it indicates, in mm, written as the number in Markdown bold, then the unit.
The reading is **114.30** mm
